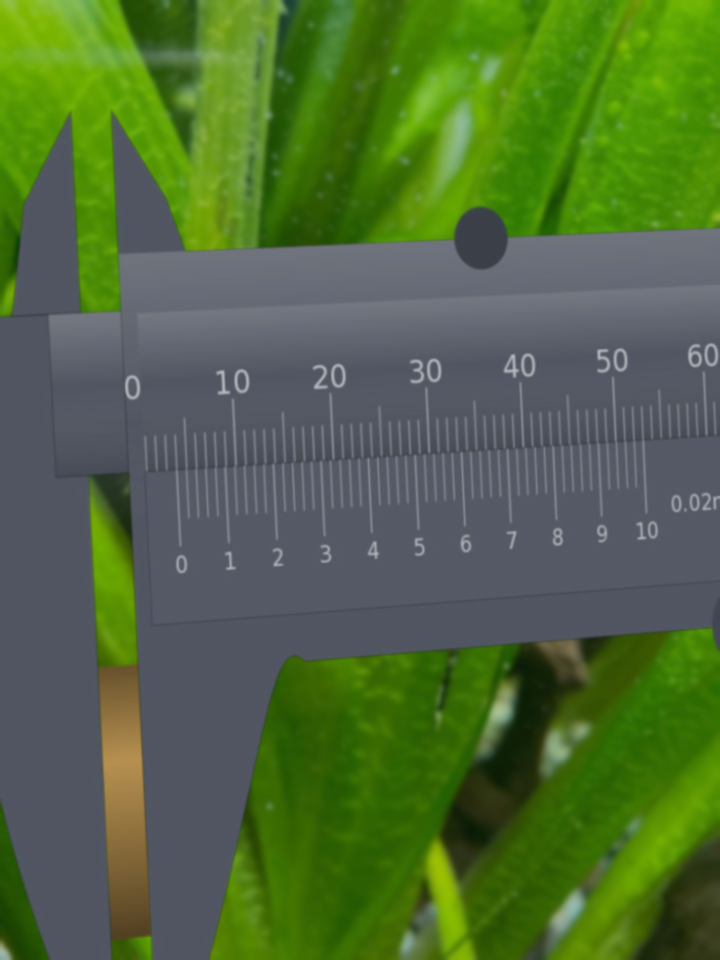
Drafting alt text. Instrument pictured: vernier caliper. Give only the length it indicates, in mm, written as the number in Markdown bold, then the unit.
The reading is **4.0** mm
